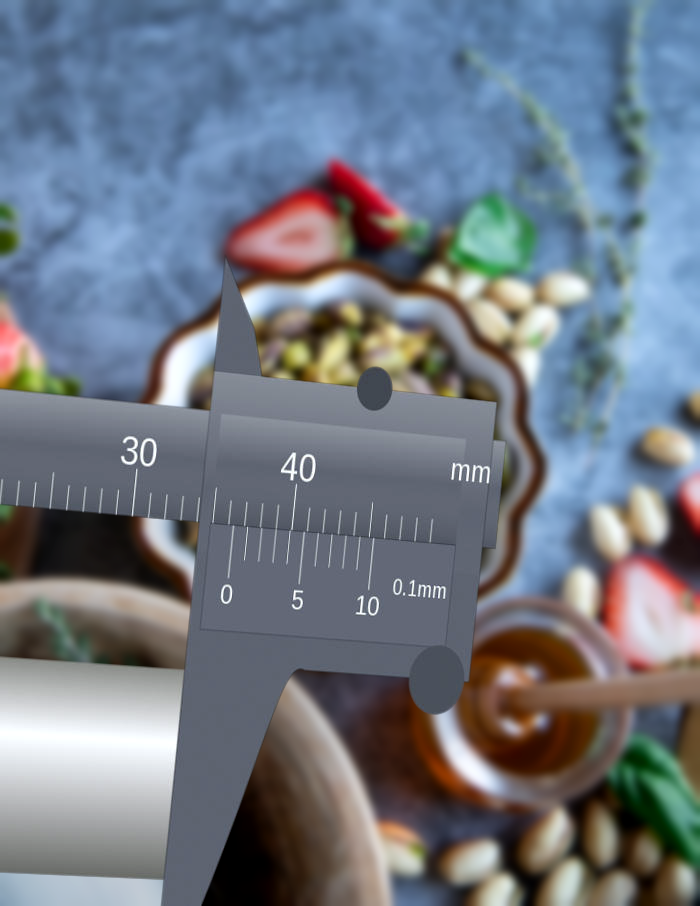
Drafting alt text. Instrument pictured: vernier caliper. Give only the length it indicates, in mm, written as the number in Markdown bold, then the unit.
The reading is **36.3** mm
